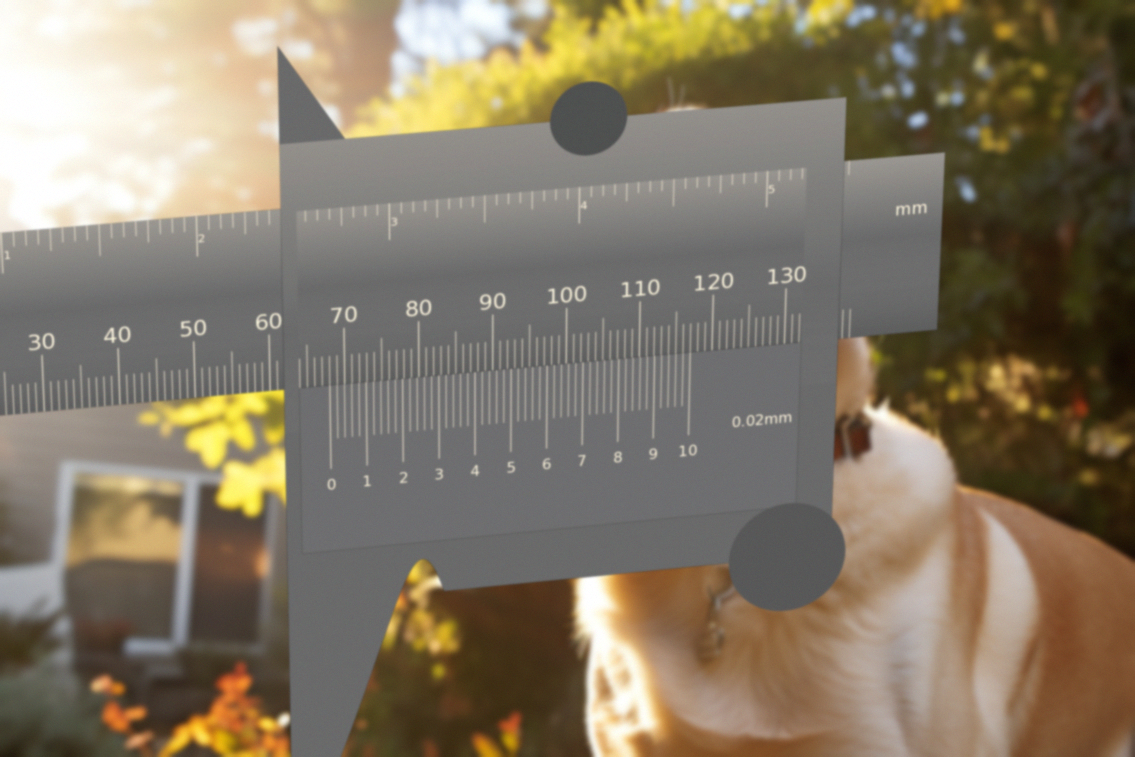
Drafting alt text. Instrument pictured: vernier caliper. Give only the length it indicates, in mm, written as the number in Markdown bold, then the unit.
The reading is **68.0** mm
